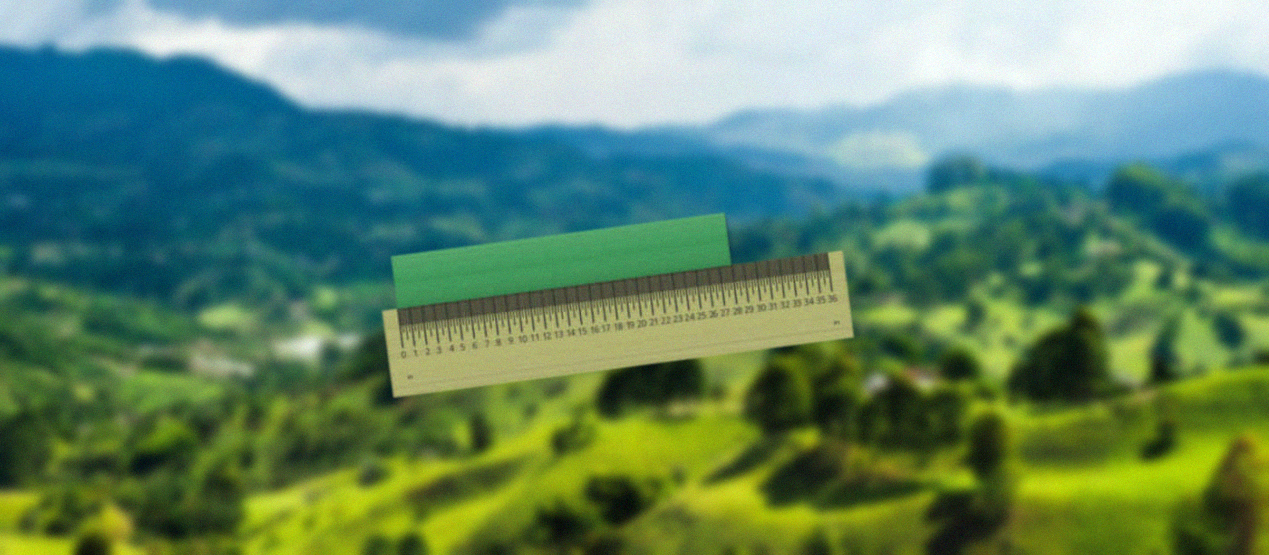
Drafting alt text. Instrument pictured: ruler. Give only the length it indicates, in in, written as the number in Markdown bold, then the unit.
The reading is **28** in
